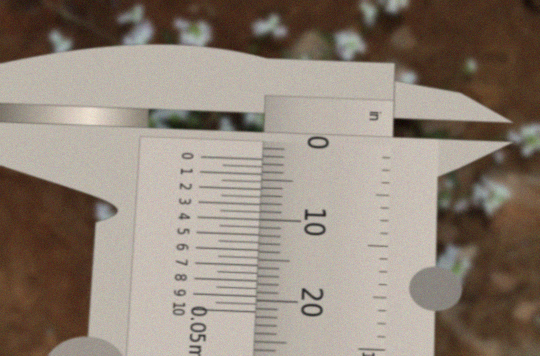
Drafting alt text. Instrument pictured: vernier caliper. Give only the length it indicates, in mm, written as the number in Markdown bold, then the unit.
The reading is **2.4** mm
